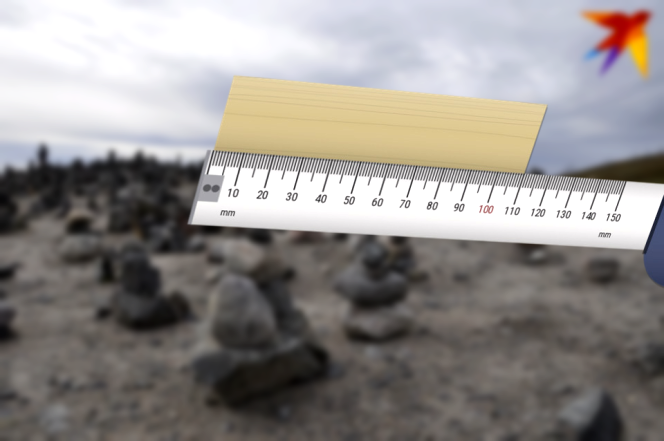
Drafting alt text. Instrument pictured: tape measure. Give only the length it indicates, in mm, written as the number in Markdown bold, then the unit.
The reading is **110** mm
